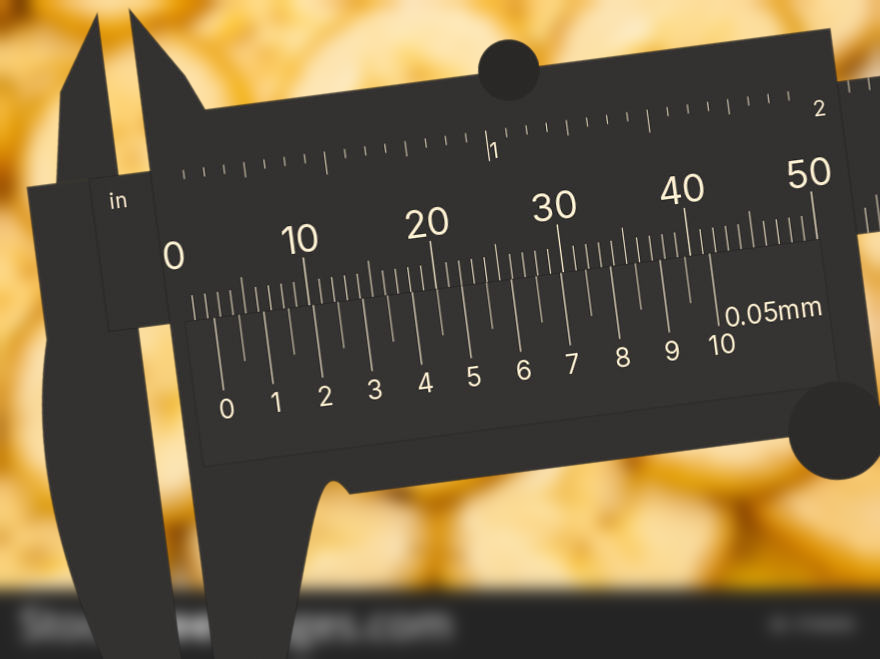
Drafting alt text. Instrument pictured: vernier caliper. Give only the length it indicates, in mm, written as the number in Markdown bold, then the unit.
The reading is **2.5** mm
